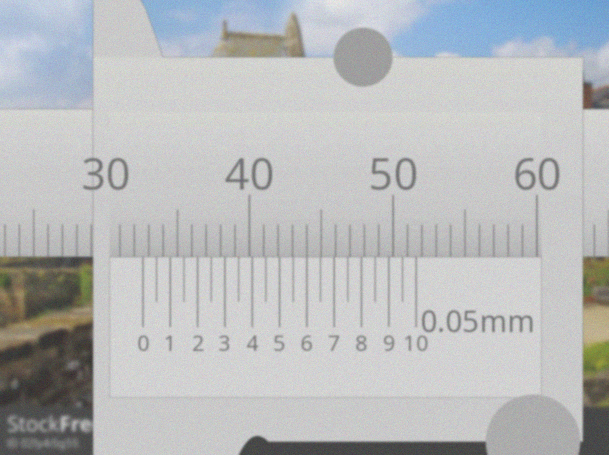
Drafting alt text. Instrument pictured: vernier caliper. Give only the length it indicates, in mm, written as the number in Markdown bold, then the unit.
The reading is **32.6** mm
